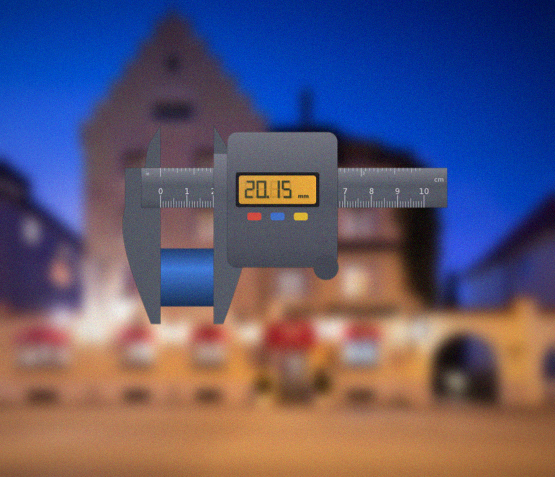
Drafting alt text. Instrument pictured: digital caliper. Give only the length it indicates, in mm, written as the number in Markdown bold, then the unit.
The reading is **20.15** mm
